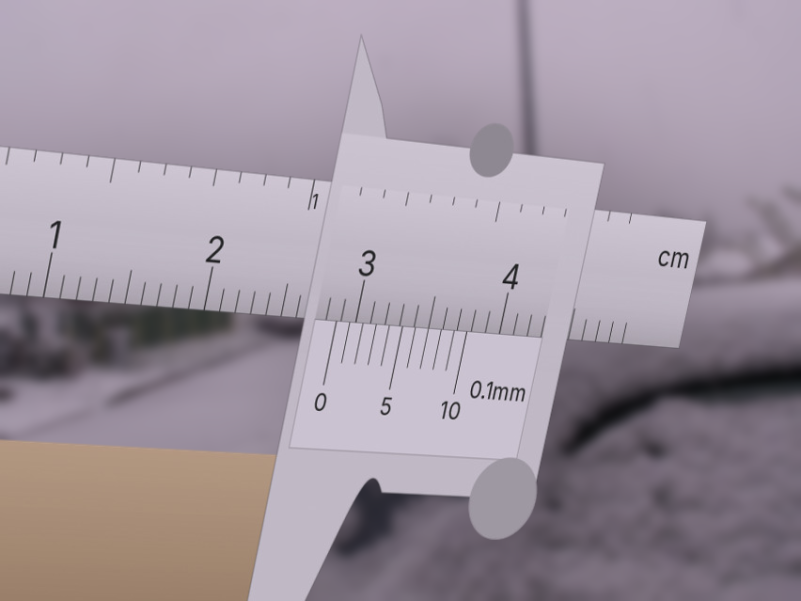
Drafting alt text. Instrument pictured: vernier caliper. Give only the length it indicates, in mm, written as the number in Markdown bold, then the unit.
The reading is **28.7** mm
